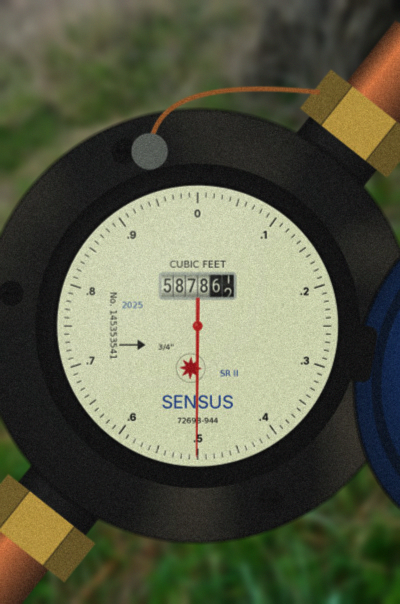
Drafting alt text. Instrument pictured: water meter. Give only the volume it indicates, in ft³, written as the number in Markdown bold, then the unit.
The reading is **587861.50** ft³
